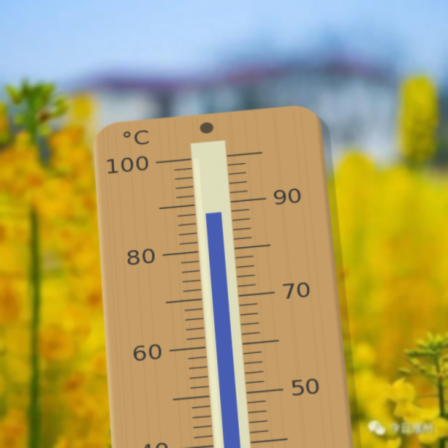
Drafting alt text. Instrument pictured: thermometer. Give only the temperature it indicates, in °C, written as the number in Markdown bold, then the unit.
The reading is **88** °C
